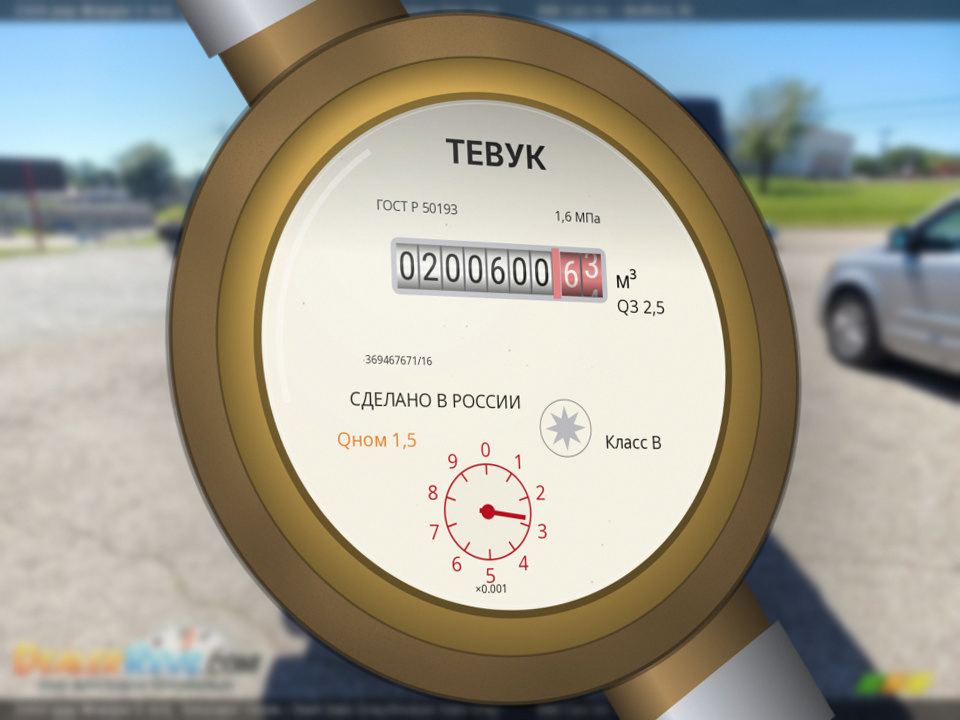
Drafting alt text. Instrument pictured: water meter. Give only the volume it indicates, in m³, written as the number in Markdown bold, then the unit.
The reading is **200600.632** m³
